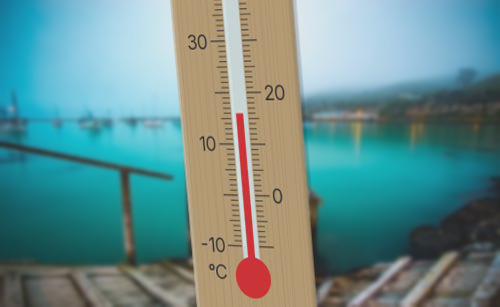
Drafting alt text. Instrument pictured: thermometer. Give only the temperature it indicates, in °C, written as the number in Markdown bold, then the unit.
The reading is **16** °C
